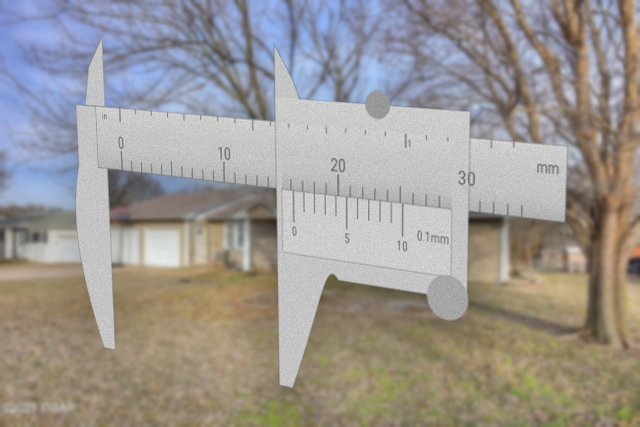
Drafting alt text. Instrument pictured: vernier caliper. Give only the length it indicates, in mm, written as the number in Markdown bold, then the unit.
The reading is **16.2** mm
